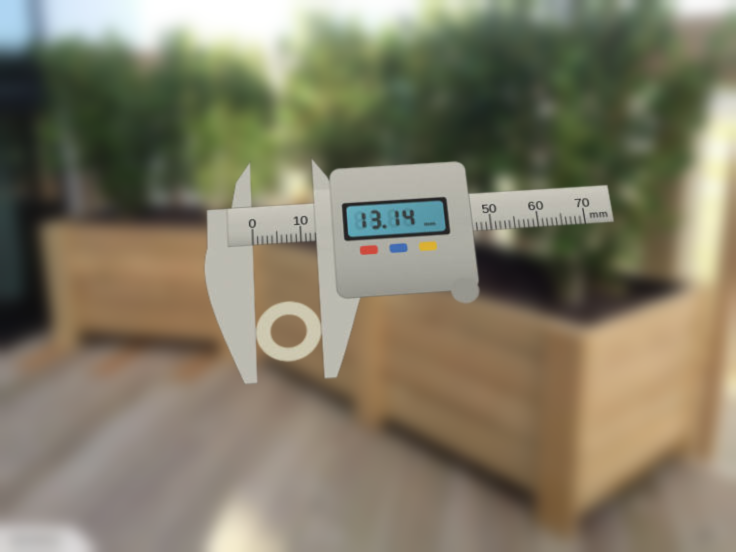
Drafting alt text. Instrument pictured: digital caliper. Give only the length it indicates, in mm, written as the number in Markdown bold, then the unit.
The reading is **13.14** mm
